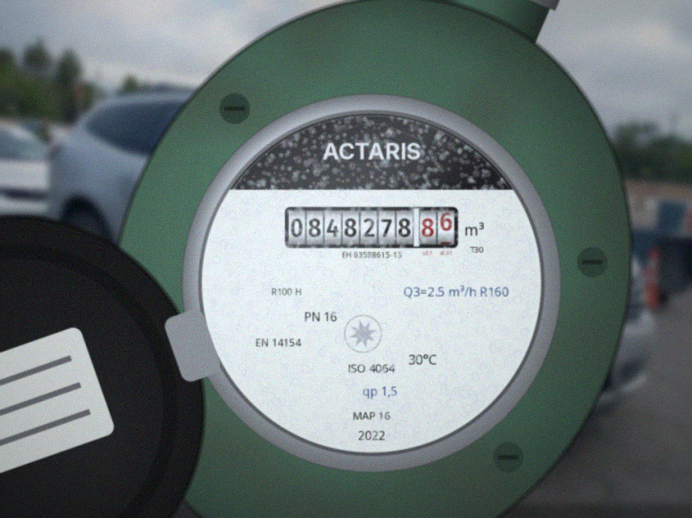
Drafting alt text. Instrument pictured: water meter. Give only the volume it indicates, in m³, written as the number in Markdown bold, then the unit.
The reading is **848278.86** m³
